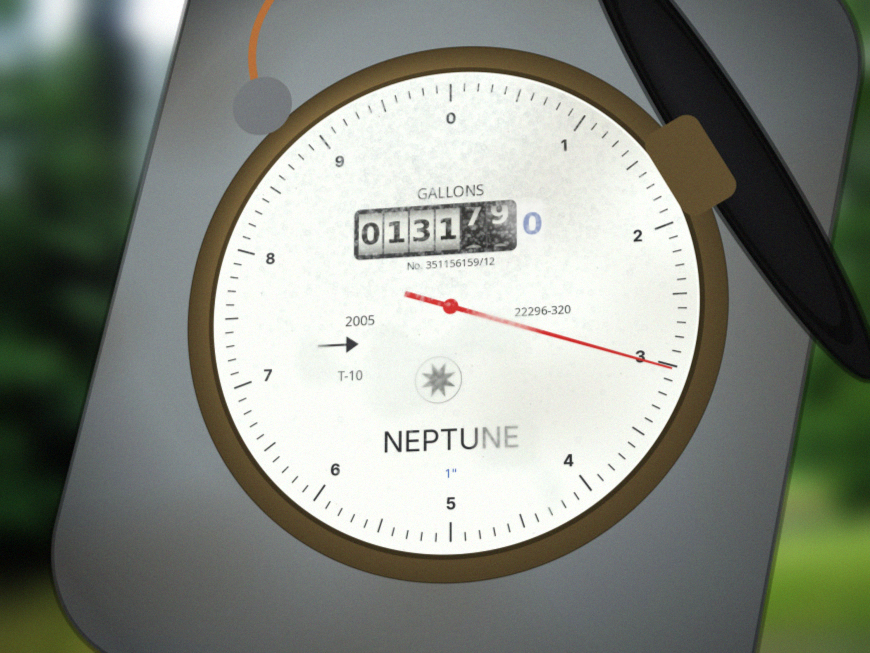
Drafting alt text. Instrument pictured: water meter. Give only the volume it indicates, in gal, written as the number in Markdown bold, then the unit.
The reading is **131793.0** gal
